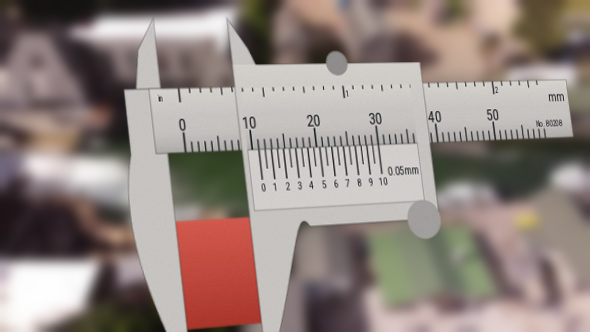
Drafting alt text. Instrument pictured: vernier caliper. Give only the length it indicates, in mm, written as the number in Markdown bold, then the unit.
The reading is **11.0** mm
